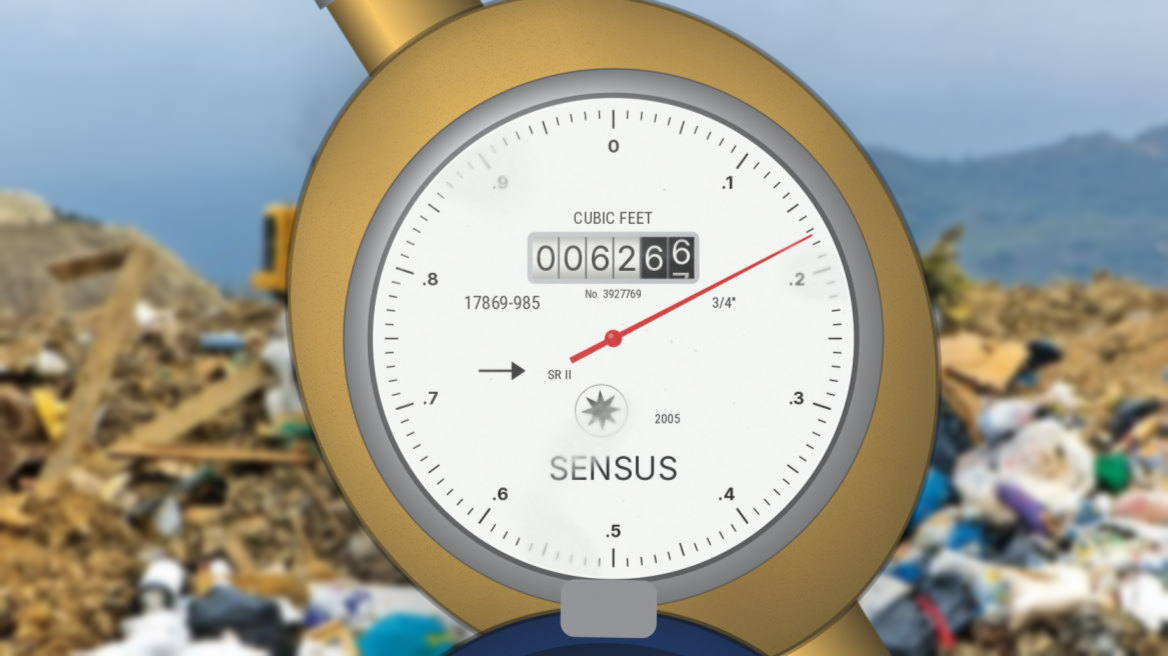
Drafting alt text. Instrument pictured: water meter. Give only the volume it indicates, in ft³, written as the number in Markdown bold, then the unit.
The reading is **6266.17** ft³
